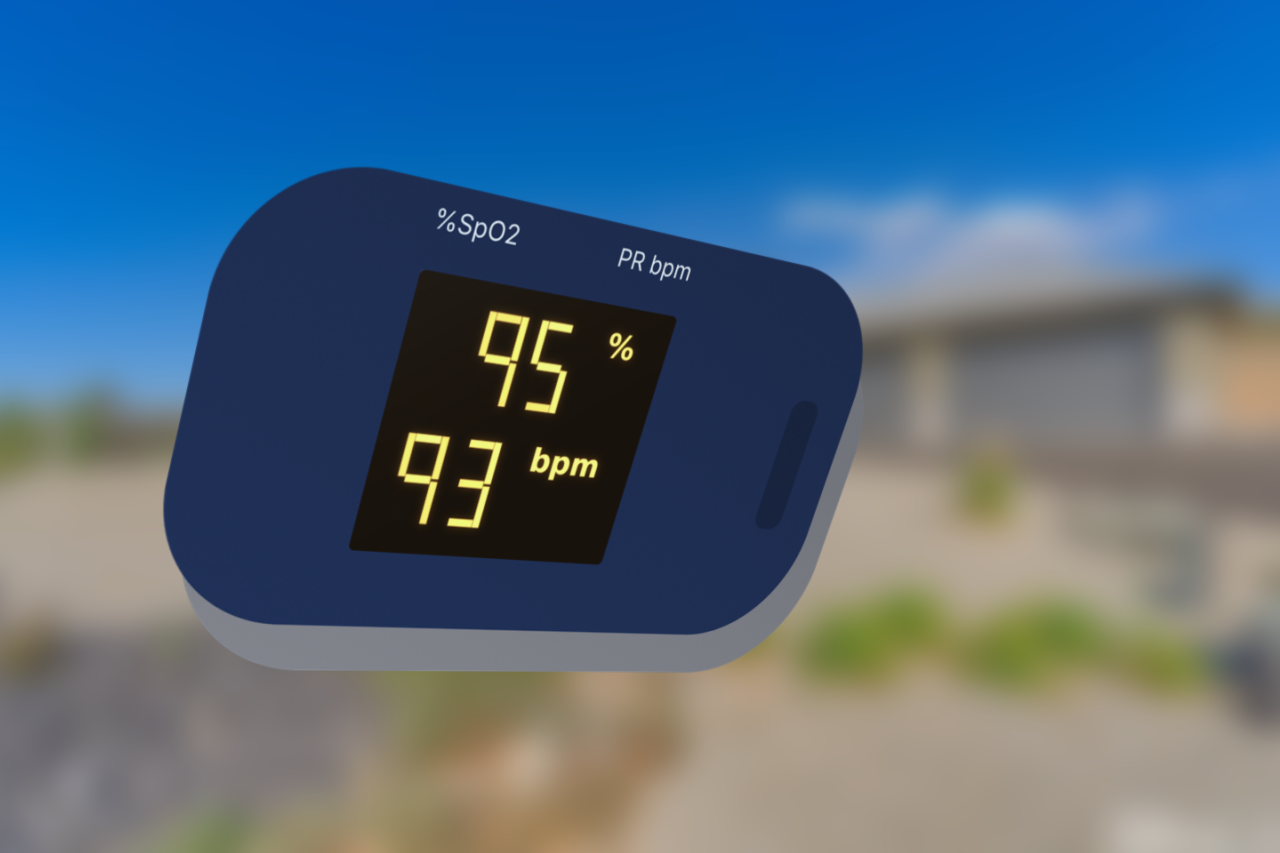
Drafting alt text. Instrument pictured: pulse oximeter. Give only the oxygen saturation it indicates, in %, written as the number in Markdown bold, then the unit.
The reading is **95** %
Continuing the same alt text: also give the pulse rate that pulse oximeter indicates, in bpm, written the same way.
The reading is **93** bpm
